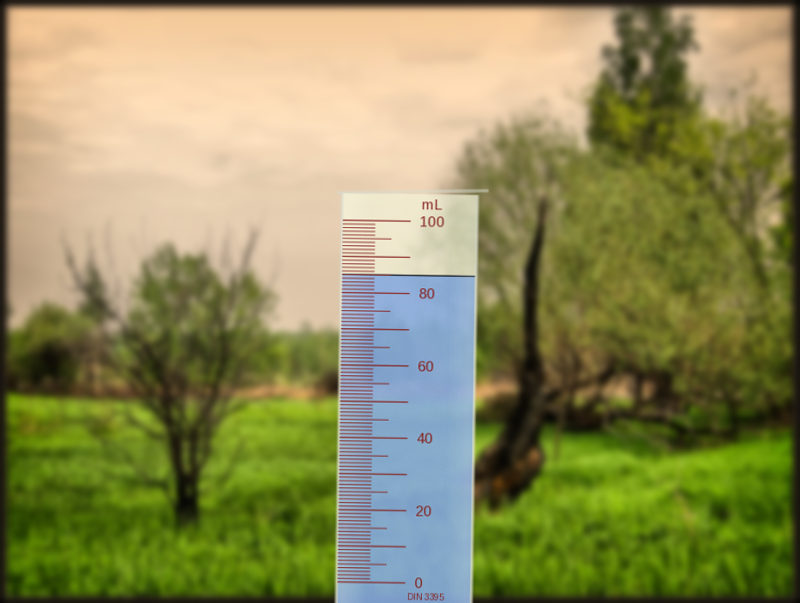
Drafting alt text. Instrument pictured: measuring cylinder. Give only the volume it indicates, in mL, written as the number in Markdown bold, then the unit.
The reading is **85** mL
